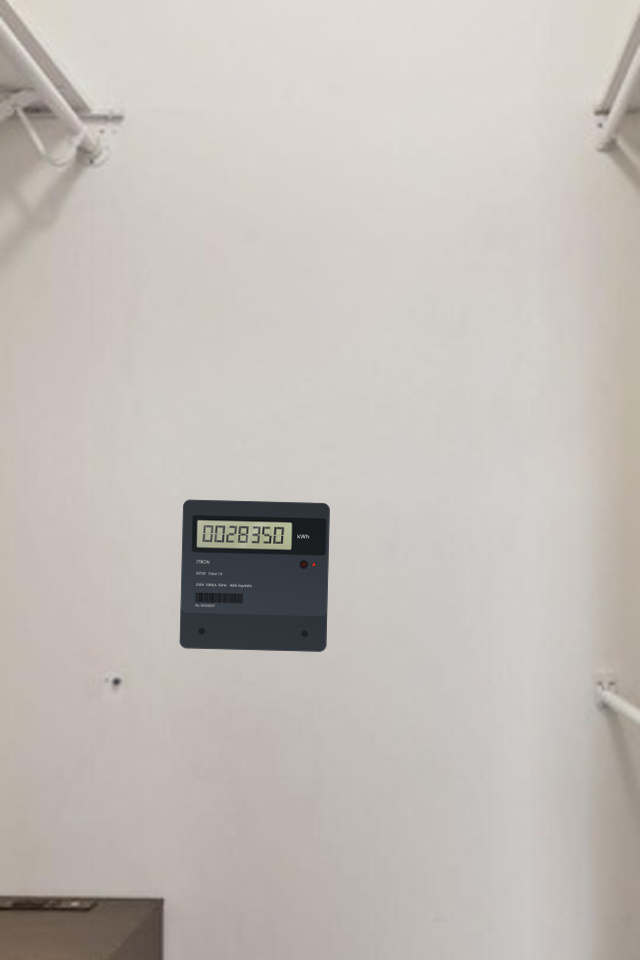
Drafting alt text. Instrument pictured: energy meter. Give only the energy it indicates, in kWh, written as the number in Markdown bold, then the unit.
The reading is **28350** kWh
